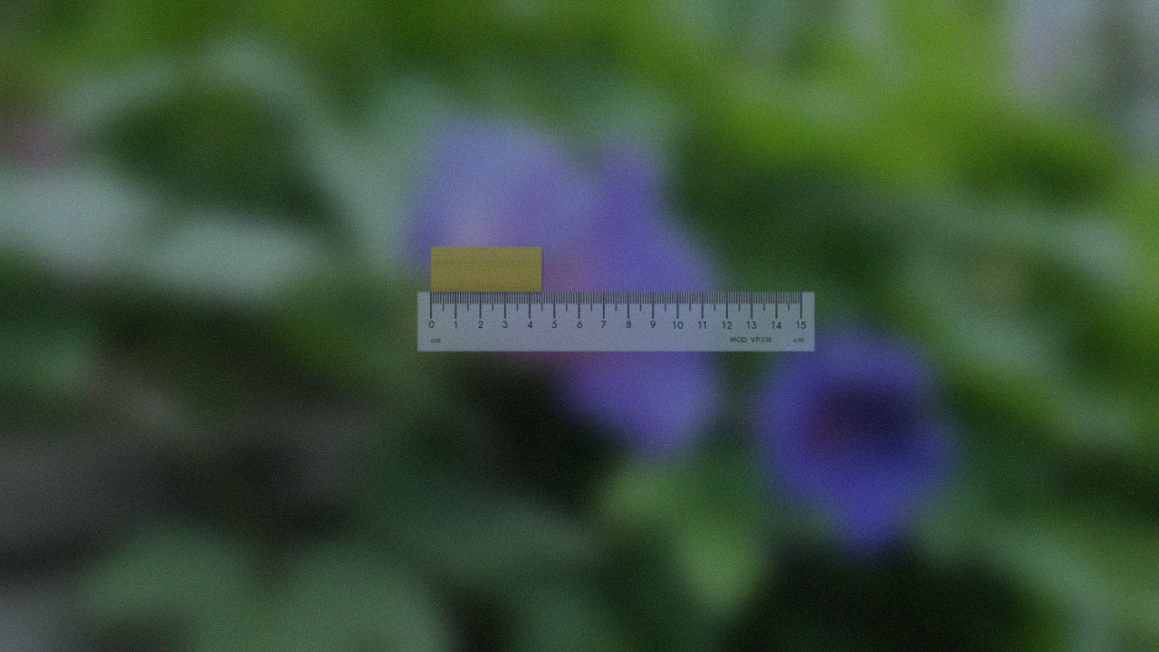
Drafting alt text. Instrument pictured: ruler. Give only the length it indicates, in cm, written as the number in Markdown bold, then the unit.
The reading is **4.5** cm
